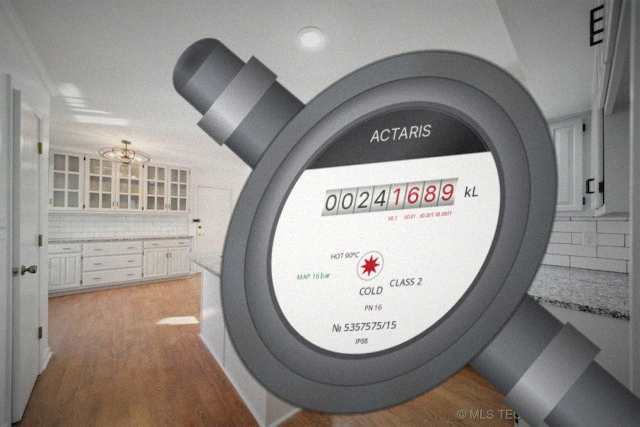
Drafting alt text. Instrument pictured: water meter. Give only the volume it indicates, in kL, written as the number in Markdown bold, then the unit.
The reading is **24.1689** kL
